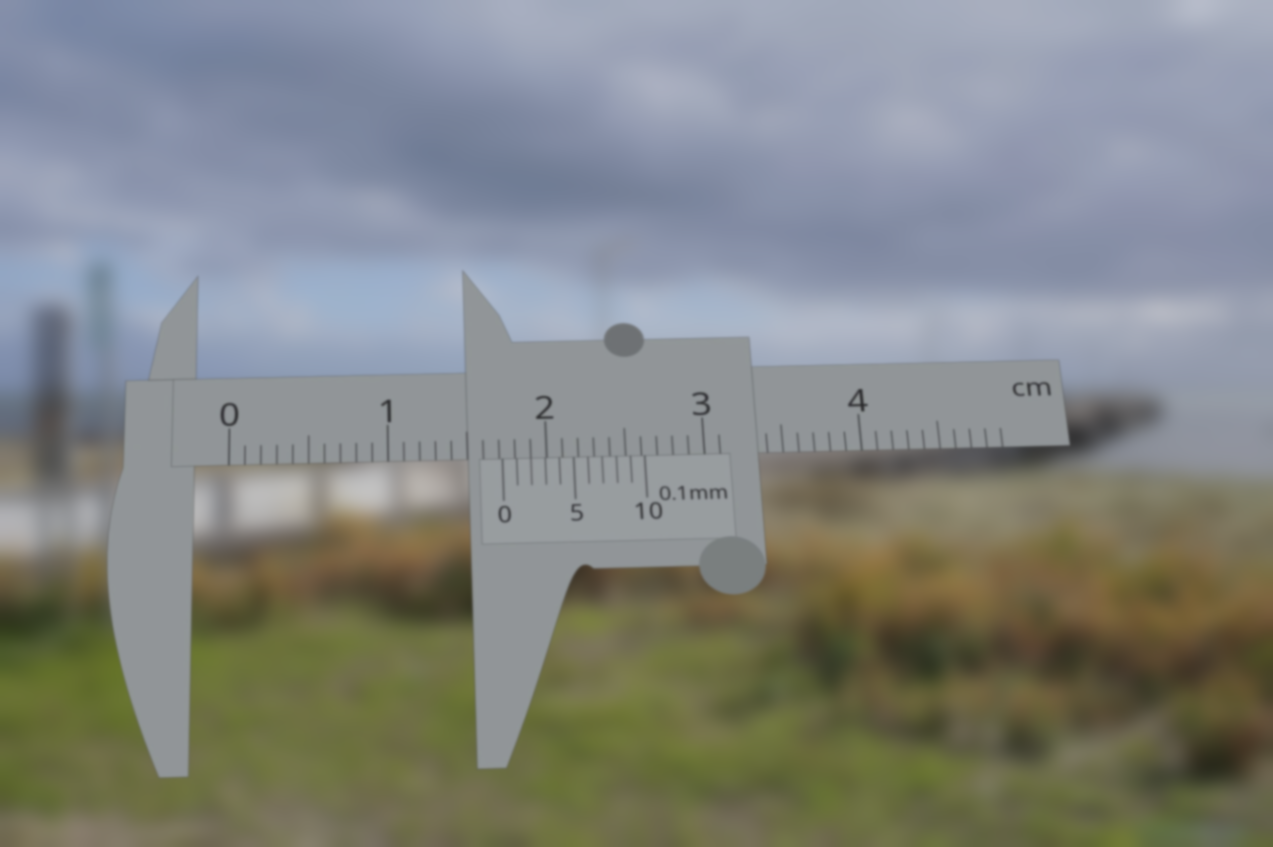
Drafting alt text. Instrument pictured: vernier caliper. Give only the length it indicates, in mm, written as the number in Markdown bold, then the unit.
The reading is **17.2** mm
